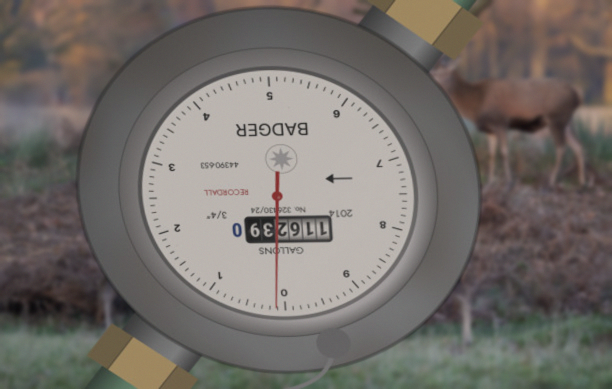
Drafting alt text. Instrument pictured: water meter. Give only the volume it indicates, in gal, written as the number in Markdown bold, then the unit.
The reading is **1162390.1** gal
